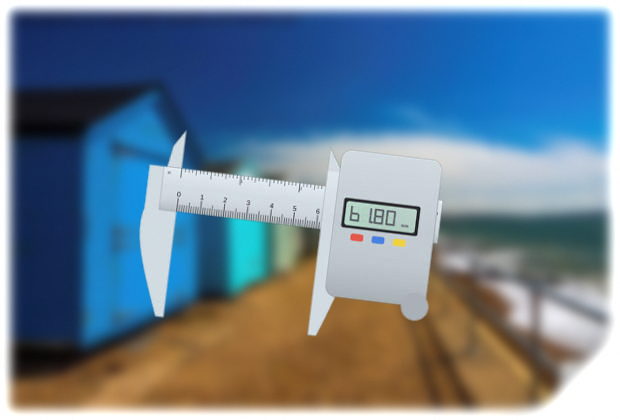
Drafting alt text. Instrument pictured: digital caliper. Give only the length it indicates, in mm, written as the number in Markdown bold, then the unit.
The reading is **61.80** mm
